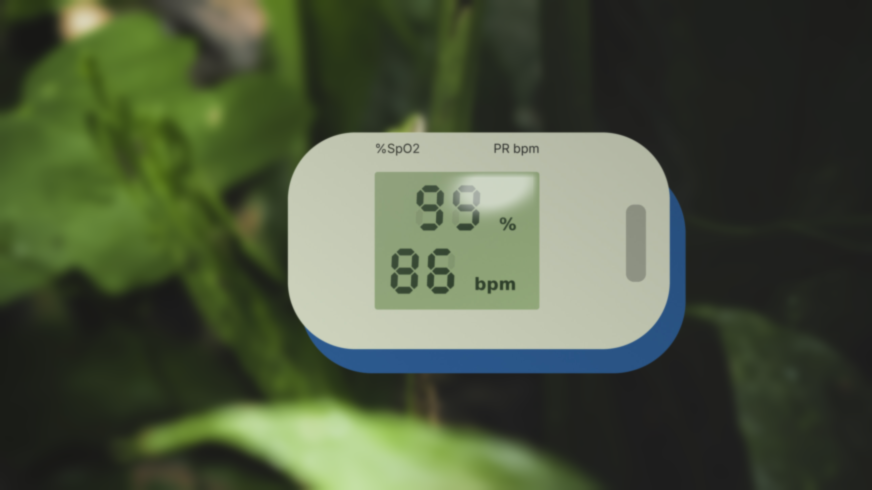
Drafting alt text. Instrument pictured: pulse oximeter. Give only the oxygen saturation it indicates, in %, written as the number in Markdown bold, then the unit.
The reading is **99** %
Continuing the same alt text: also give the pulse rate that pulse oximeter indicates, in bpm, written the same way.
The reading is **86** bpm
